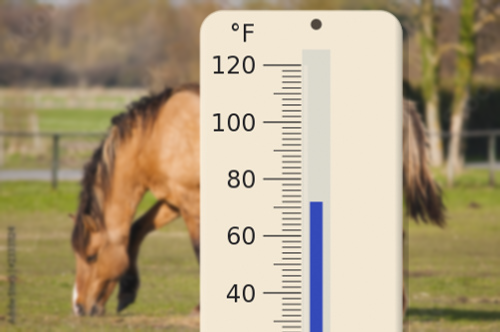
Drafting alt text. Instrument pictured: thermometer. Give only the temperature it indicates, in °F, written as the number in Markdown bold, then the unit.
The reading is **72** °F
